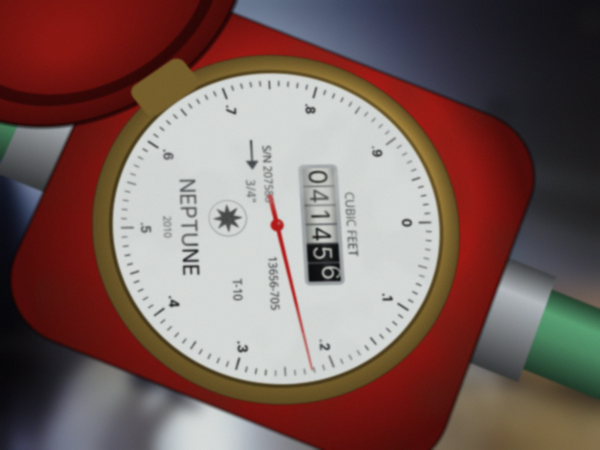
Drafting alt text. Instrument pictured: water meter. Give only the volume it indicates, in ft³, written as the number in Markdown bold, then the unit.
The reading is **41456.22** ft³
